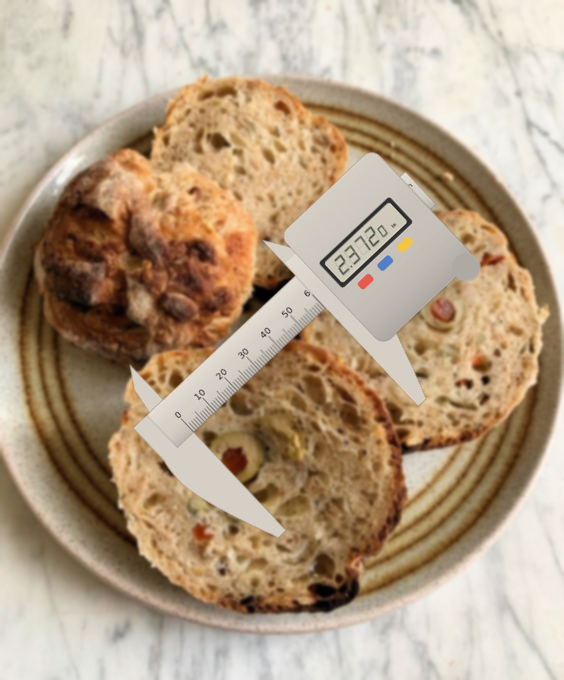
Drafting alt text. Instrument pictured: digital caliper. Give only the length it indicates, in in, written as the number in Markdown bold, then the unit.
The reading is **2.3720** in
